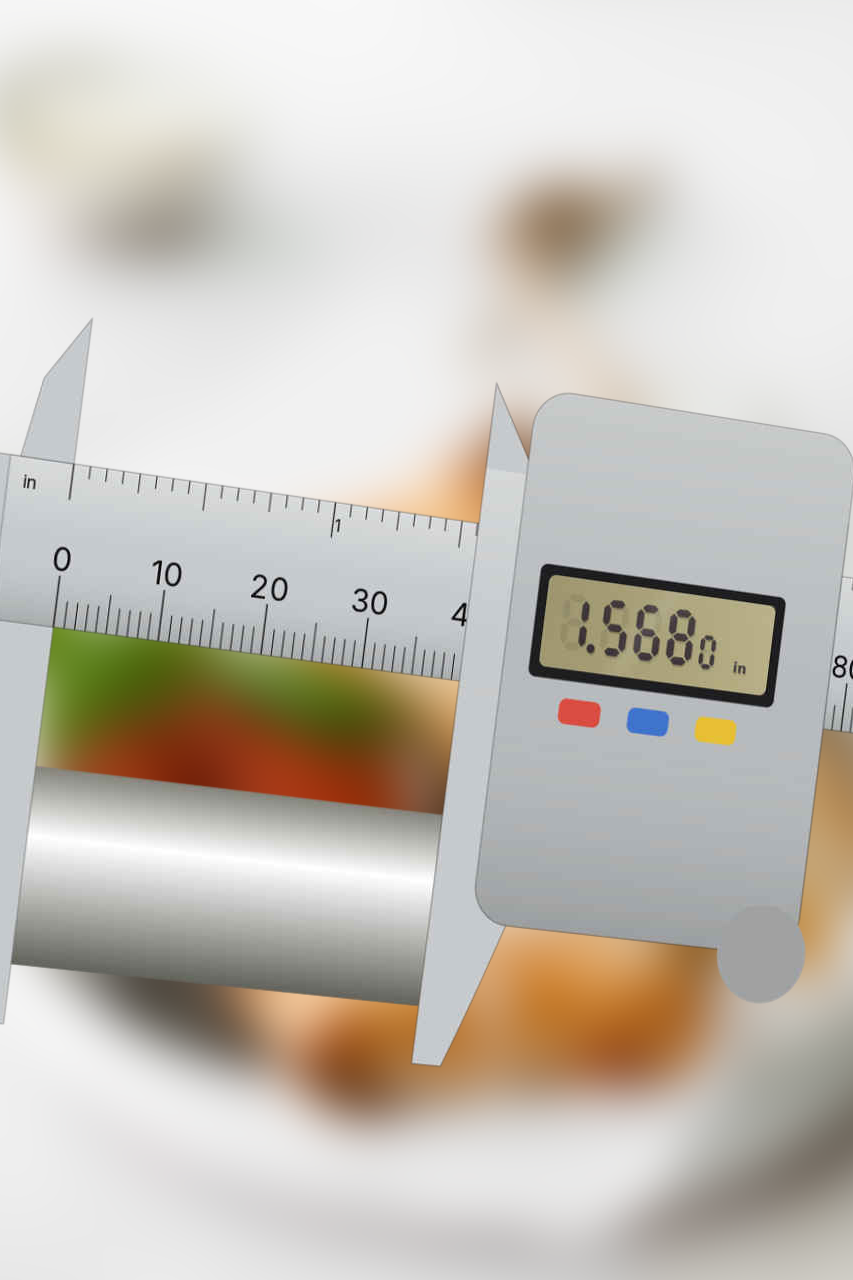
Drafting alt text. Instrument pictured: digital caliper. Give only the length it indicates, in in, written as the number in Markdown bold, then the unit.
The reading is **1.5680** in
